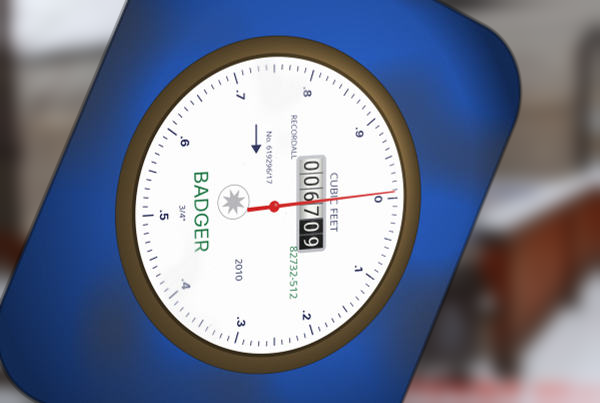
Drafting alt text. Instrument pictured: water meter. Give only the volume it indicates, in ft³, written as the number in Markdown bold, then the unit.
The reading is **6708.99** ft³
